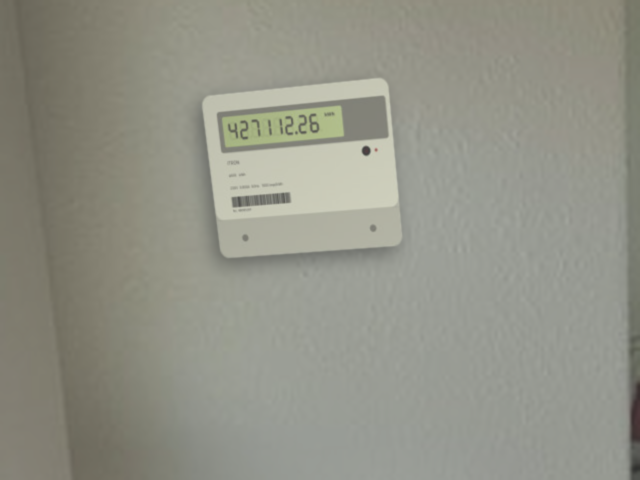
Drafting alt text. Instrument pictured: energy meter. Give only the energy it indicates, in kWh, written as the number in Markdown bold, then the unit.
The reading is **427112.26** kWh
